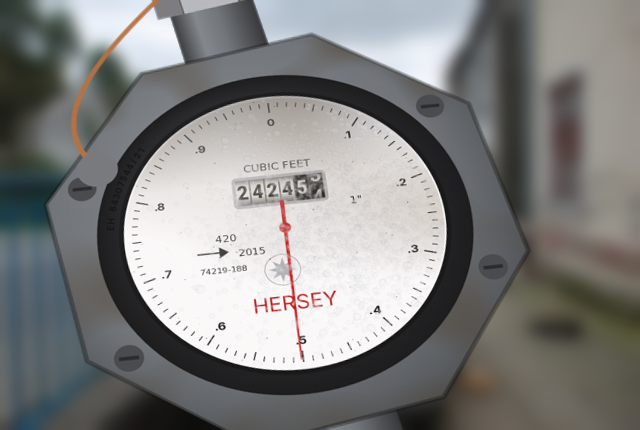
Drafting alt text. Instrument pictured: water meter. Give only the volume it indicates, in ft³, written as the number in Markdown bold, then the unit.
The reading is **242453.50** ft³
